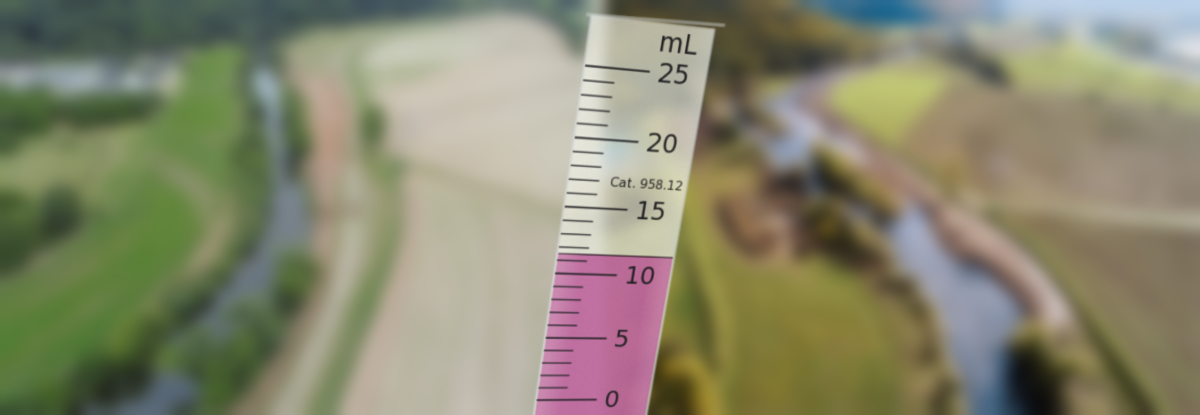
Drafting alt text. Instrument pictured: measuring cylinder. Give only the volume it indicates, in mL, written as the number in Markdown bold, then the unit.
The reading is **11.5** mL
